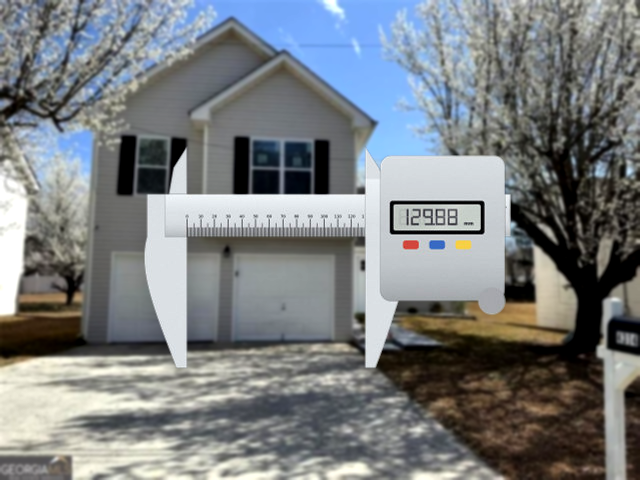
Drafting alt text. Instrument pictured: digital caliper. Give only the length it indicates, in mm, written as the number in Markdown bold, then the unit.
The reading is **129.88** mm
